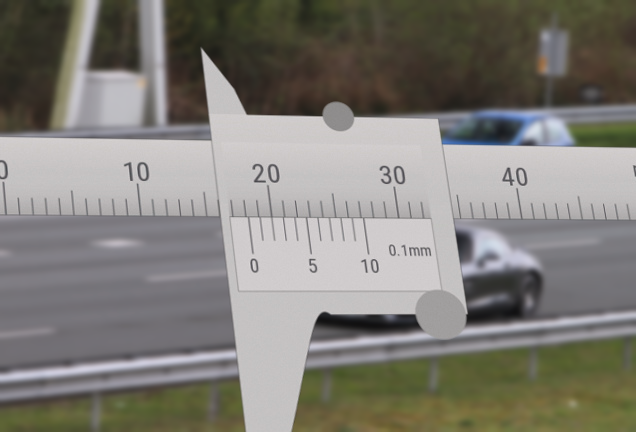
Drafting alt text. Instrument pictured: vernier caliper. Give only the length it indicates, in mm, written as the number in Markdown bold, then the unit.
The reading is **18.2** mm
